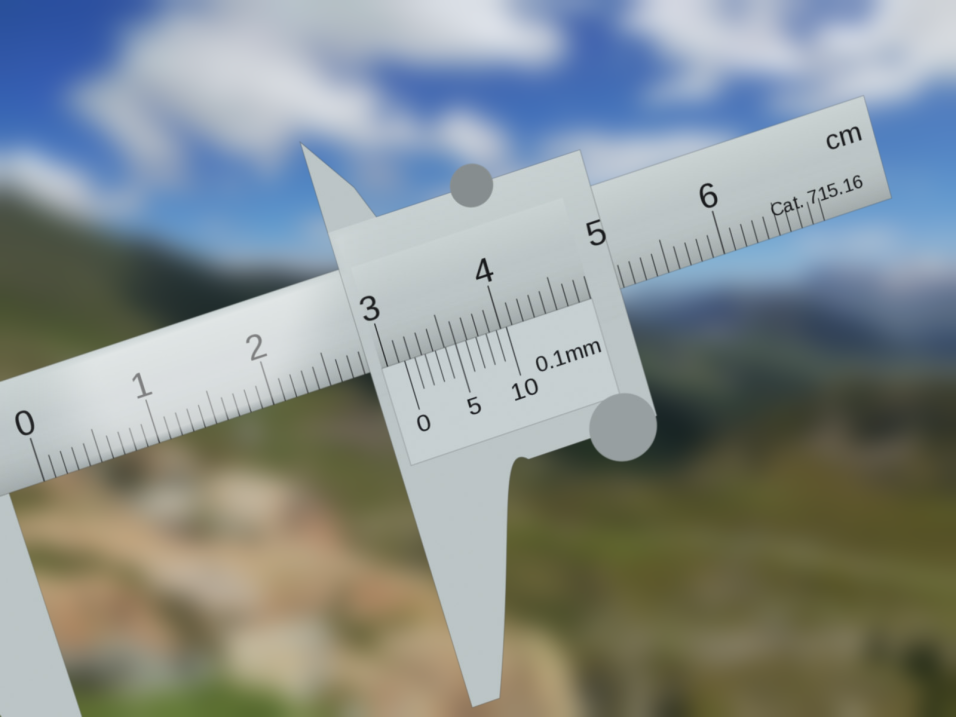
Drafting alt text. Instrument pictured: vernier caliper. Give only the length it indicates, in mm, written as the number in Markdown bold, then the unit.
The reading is **31.5** mm
